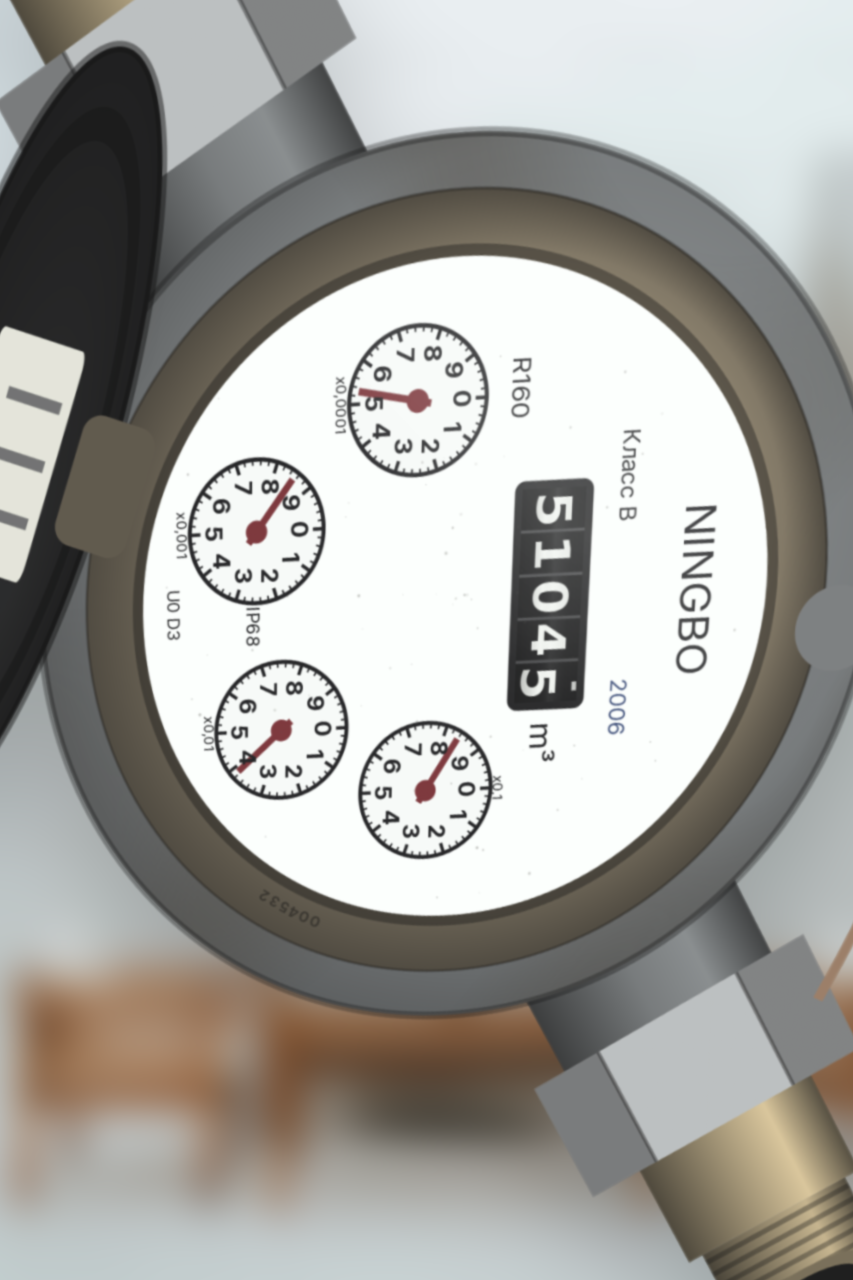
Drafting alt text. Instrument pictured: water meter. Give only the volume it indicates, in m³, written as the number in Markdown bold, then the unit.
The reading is **51044.8385** m³
